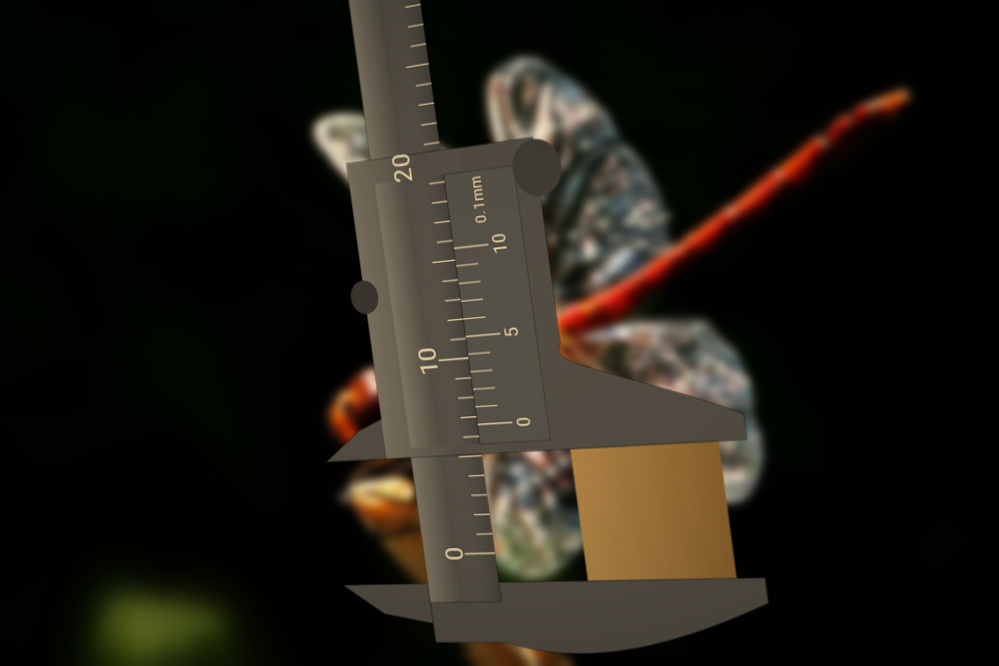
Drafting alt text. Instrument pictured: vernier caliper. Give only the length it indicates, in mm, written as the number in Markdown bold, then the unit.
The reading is **6.6** mm
